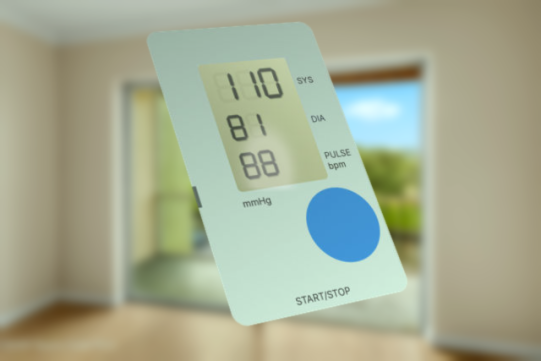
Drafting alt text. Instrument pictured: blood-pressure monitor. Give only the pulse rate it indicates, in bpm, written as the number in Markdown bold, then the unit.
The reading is **88** bpm
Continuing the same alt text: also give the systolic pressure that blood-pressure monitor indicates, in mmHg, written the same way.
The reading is **110** mmHg
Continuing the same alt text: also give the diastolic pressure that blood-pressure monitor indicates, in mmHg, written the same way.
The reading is **81** mmHg
